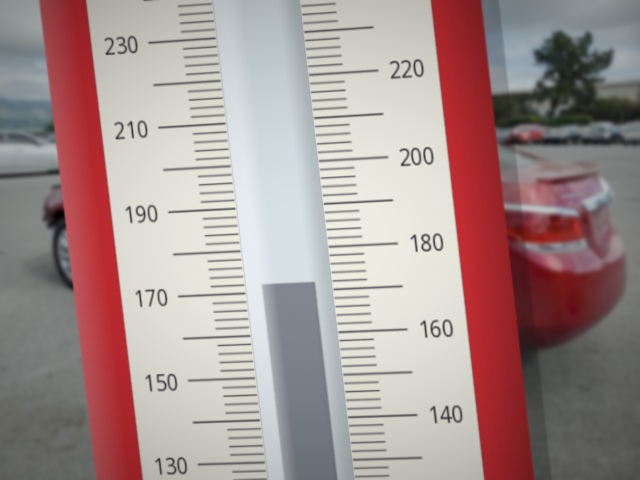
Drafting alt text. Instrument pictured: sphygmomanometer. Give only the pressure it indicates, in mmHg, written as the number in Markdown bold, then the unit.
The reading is **172** mmHg
